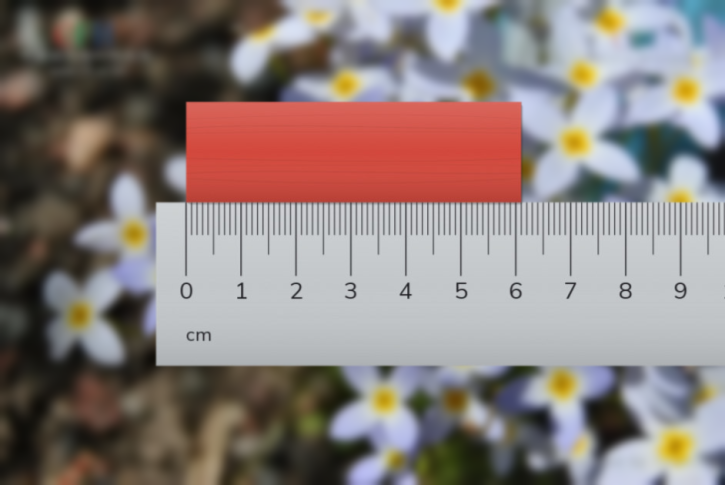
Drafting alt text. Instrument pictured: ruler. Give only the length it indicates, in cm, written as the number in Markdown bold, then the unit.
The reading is **6.1** cm
